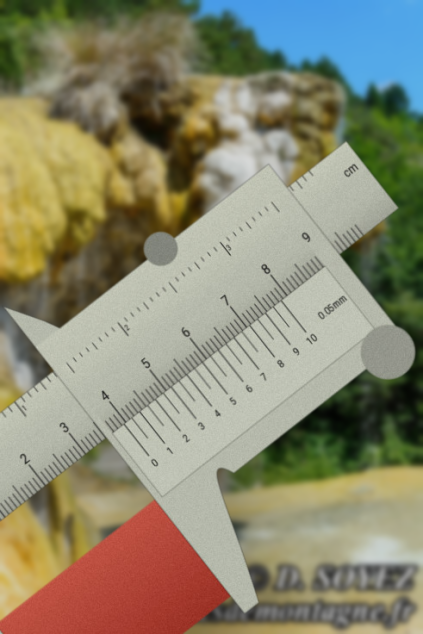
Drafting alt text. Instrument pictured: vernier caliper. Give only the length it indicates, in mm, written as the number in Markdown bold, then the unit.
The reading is **39.5** mm
